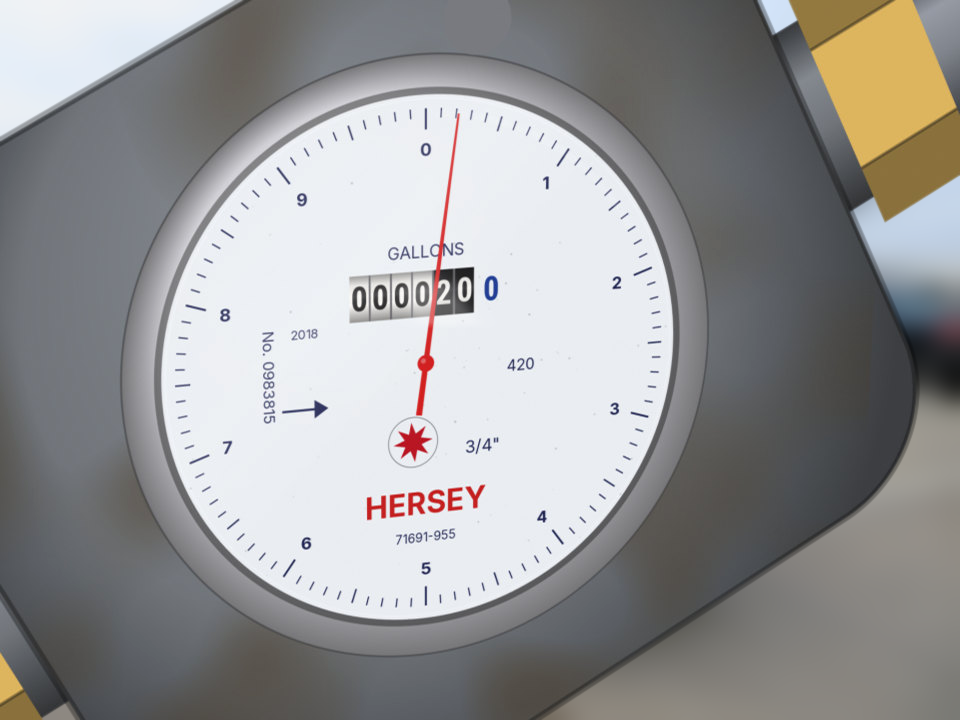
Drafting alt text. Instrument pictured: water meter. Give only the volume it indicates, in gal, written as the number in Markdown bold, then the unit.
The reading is **200.2** gal
